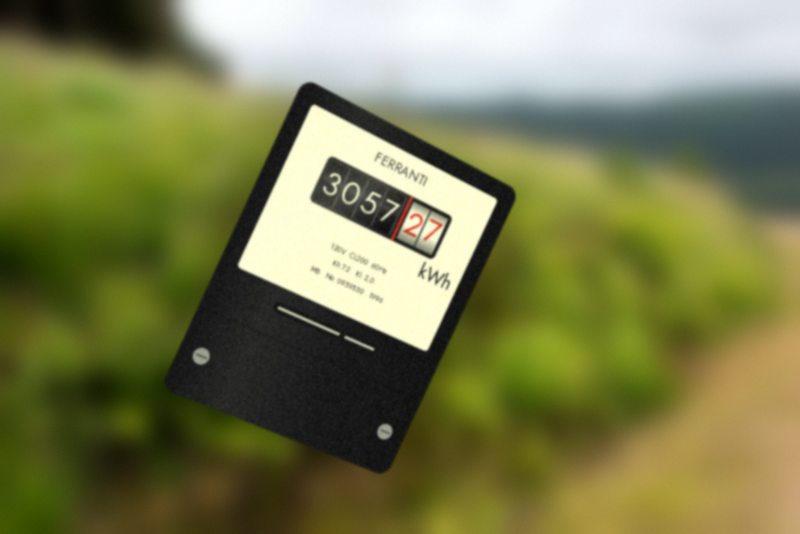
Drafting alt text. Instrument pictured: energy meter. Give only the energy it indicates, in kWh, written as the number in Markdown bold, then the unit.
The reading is **3057.27** kWh
